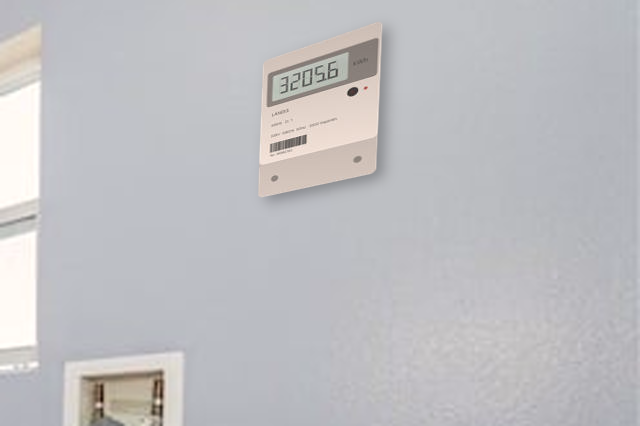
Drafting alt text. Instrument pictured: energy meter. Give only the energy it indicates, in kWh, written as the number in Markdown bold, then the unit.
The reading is **3205.6** kWh
